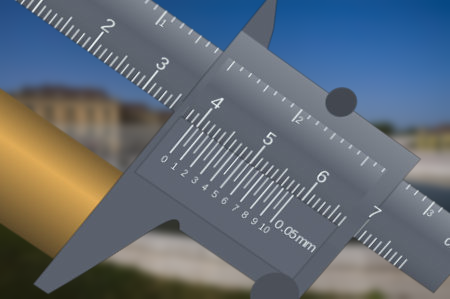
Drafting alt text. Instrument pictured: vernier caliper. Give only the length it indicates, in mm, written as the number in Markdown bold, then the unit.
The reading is **39.4** mm
